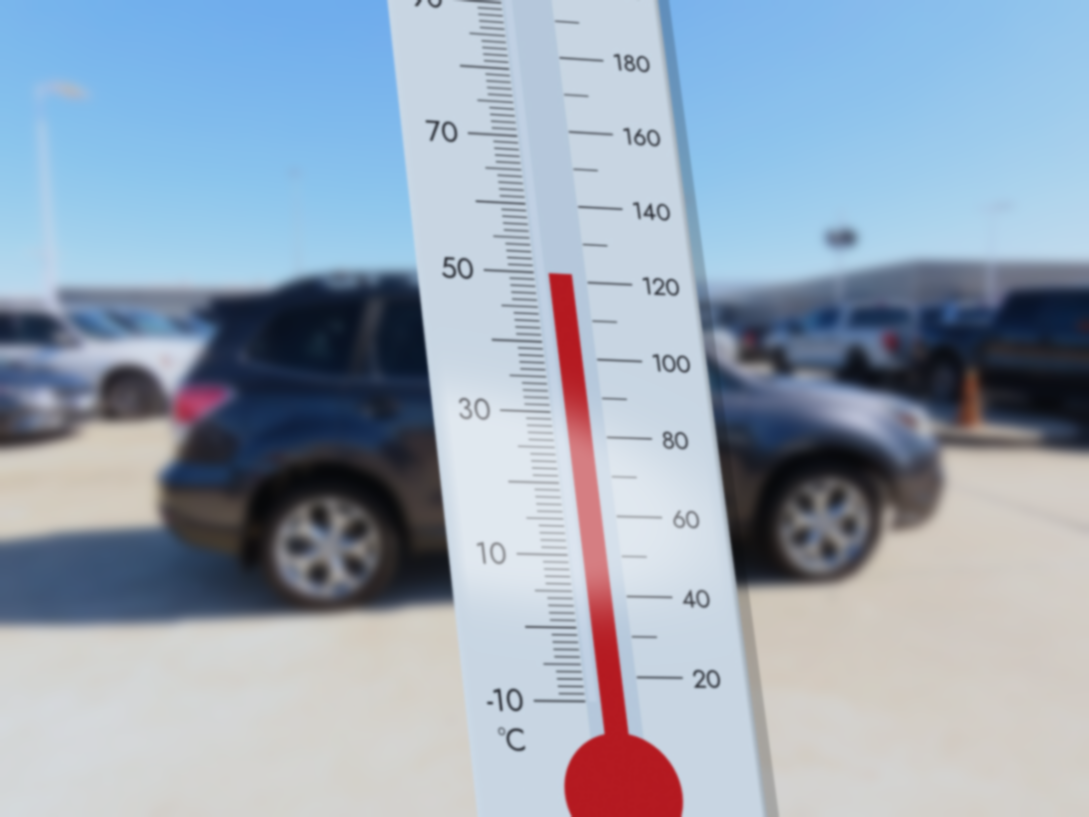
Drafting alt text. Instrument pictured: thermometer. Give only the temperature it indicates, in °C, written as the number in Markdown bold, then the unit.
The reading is **50** °C
